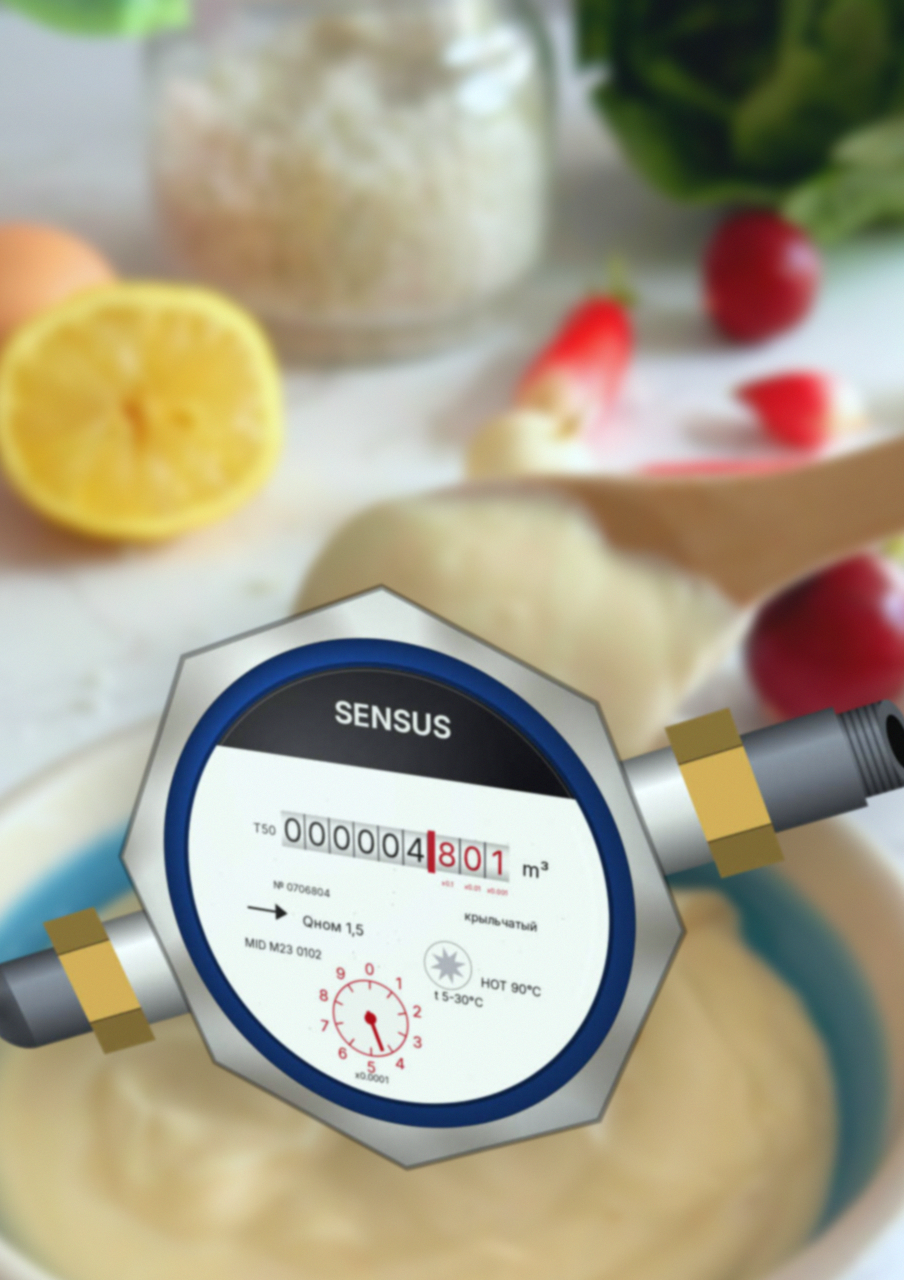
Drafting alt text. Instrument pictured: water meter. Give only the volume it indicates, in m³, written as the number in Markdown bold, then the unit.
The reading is **4.8014** m³
